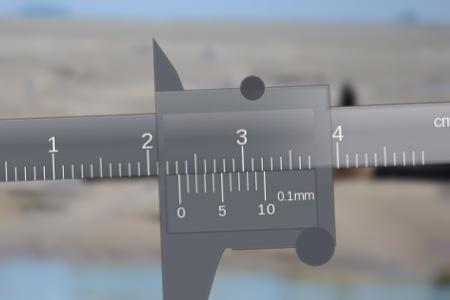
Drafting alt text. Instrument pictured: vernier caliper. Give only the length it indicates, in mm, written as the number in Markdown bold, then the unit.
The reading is **23.2** mm
